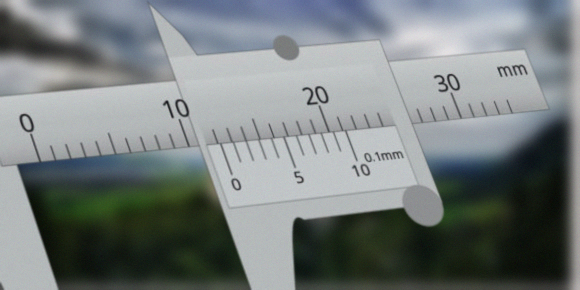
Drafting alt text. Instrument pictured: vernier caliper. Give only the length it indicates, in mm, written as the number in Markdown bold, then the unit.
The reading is **12.2** mm
